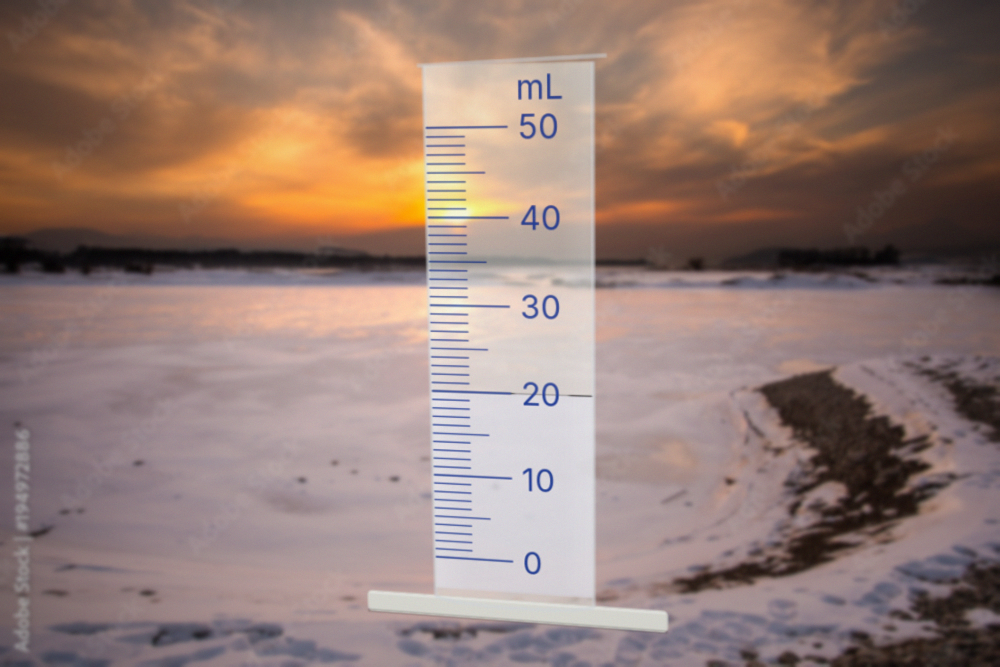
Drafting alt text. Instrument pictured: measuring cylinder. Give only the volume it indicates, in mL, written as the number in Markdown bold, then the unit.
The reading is **20** mL
